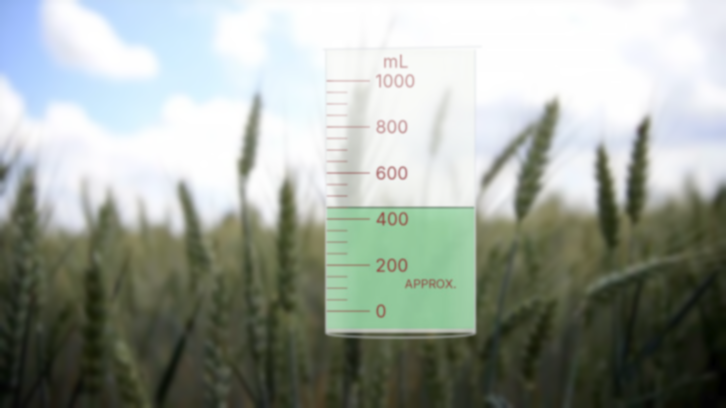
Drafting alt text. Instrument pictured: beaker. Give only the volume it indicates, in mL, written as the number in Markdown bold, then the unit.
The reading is **450** mL
